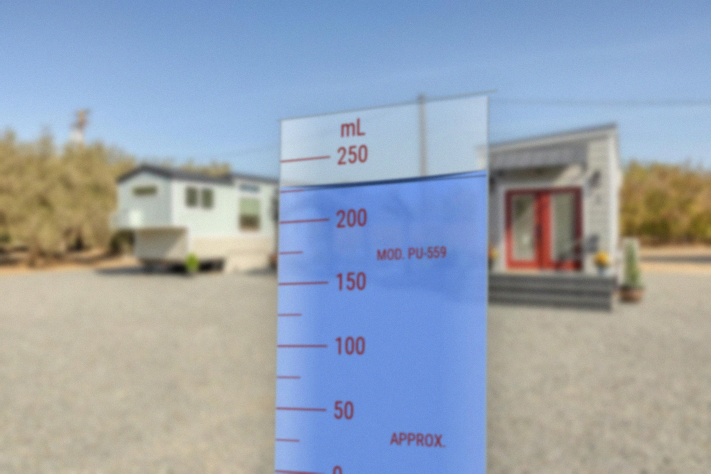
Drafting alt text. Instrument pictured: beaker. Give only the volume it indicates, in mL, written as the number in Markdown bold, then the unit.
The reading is **225** mL
